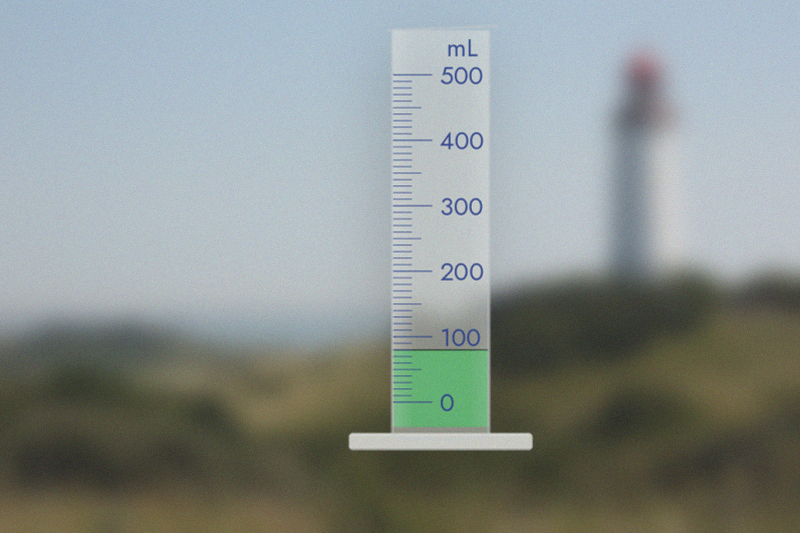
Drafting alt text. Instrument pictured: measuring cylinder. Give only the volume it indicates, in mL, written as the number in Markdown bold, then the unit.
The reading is **80** mL
